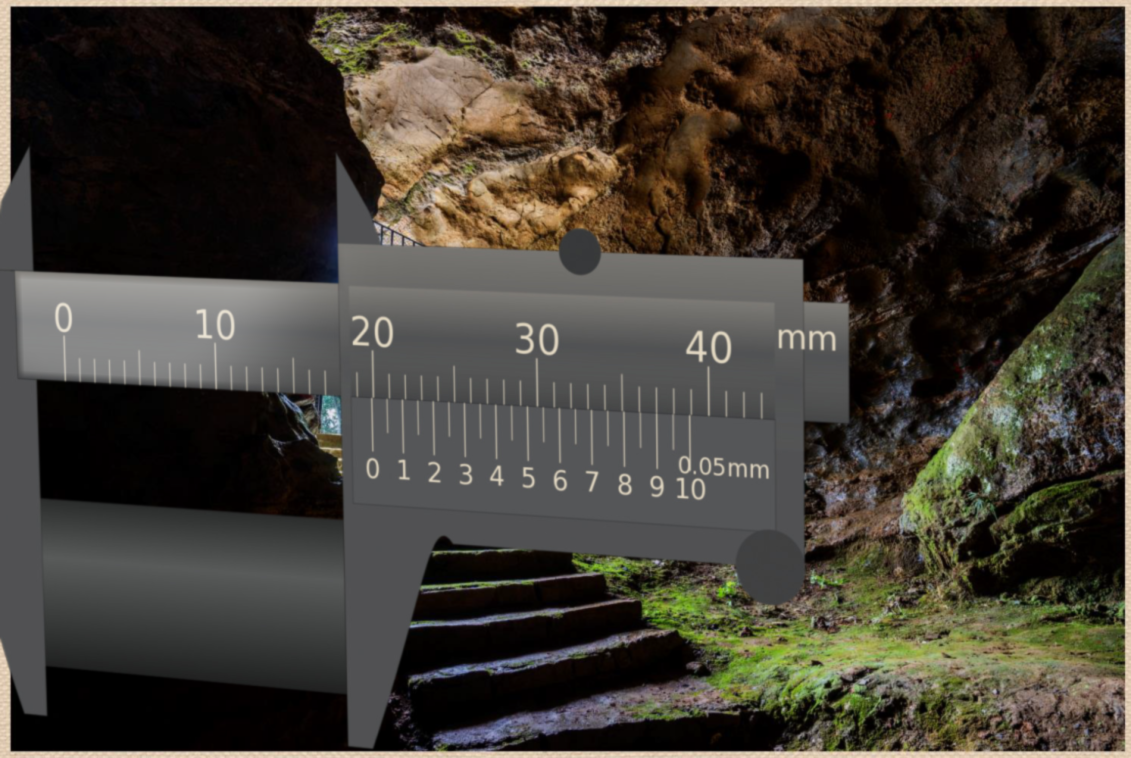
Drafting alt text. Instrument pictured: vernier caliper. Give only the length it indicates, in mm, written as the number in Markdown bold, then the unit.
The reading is **19.9** mm
